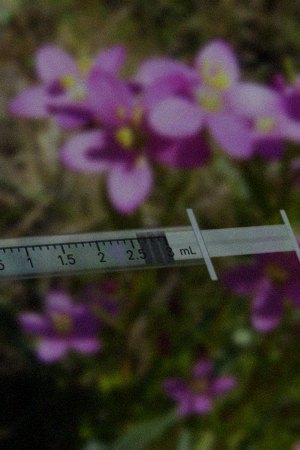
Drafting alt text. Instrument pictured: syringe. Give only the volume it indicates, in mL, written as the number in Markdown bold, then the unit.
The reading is **2.6** mL
